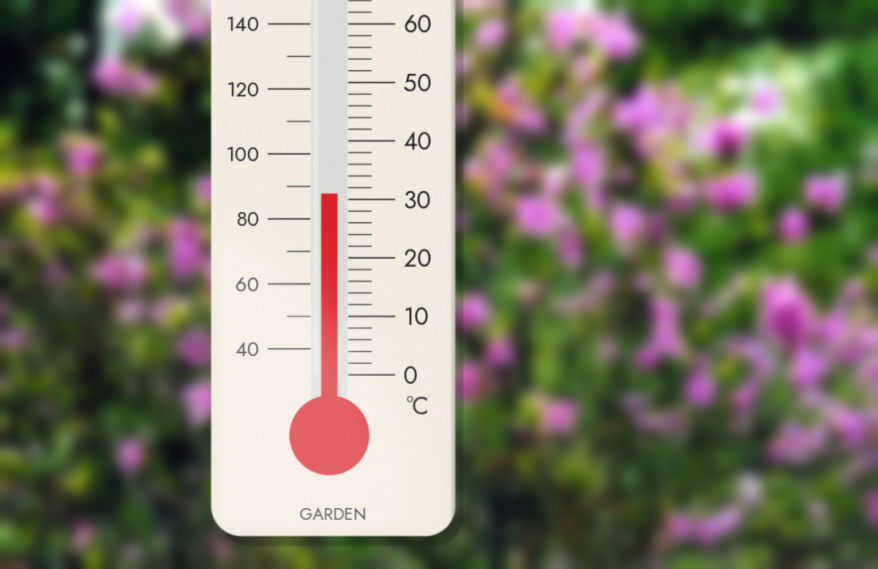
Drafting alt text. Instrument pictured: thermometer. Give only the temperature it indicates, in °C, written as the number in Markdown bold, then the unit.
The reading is **31** °C
